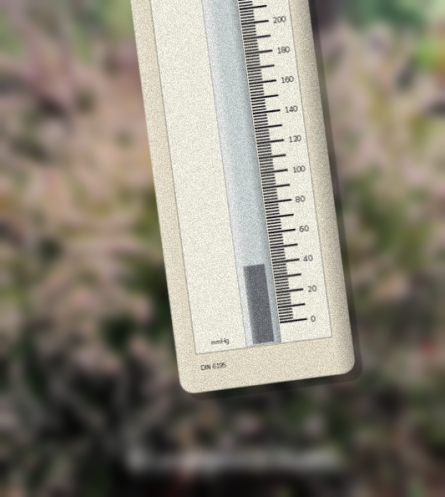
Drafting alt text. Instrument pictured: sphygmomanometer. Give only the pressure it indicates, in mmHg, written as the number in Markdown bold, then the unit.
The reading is **40** mmHg
